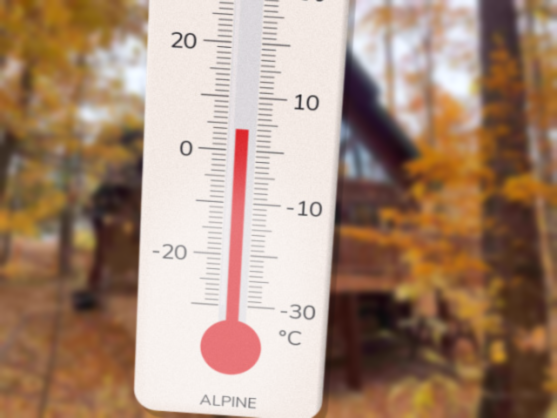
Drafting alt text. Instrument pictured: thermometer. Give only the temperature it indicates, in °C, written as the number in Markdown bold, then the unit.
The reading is **4** °C
